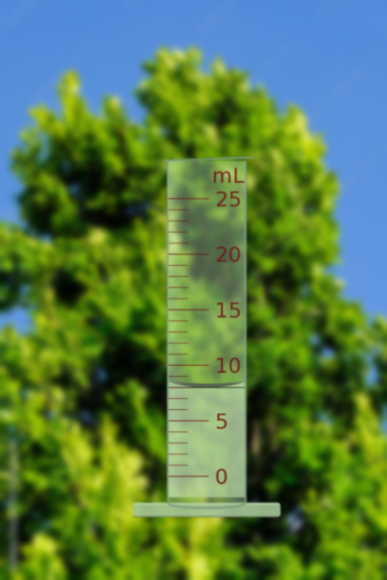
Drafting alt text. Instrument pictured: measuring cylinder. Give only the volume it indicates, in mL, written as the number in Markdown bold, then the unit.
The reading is **8** mL
